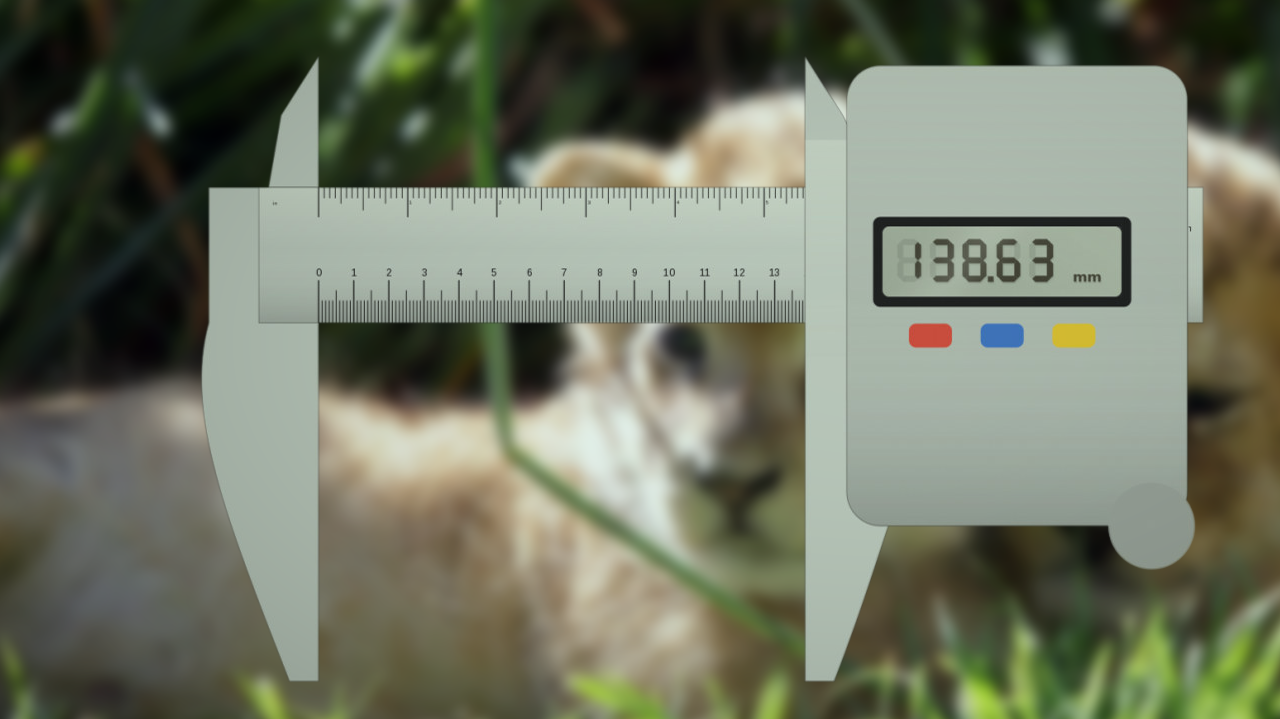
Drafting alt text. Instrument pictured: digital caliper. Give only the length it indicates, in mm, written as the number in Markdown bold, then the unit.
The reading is **138.63** mm
